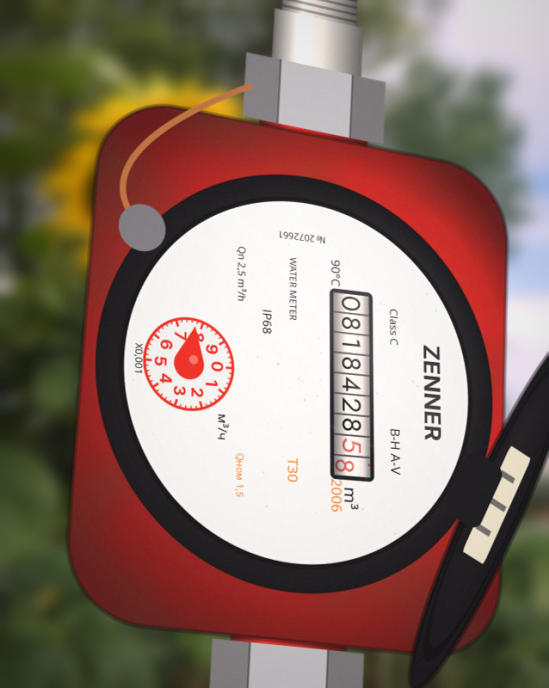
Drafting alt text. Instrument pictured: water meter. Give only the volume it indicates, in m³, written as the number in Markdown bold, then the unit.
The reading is **818428.577** m³
